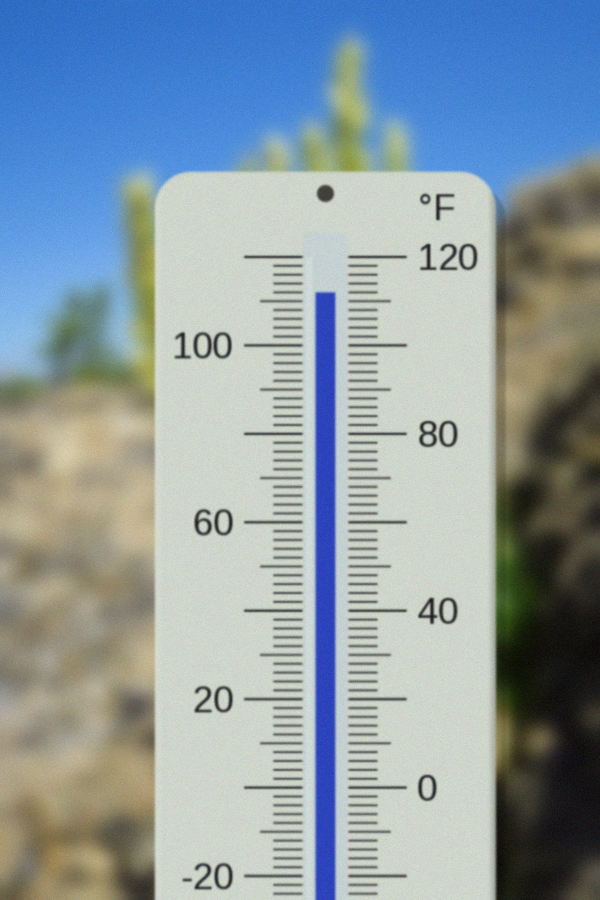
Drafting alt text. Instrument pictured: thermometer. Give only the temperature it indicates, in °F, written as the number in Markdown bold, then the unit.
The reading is **112** °F
